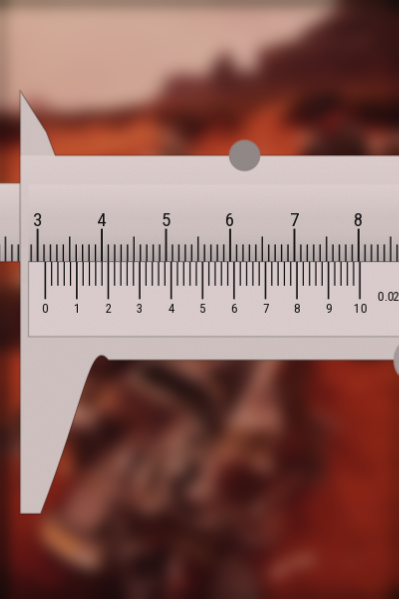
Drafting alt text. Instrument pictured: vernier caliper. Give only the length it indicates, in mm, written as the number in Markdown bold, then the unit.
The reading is **31.2** mm
